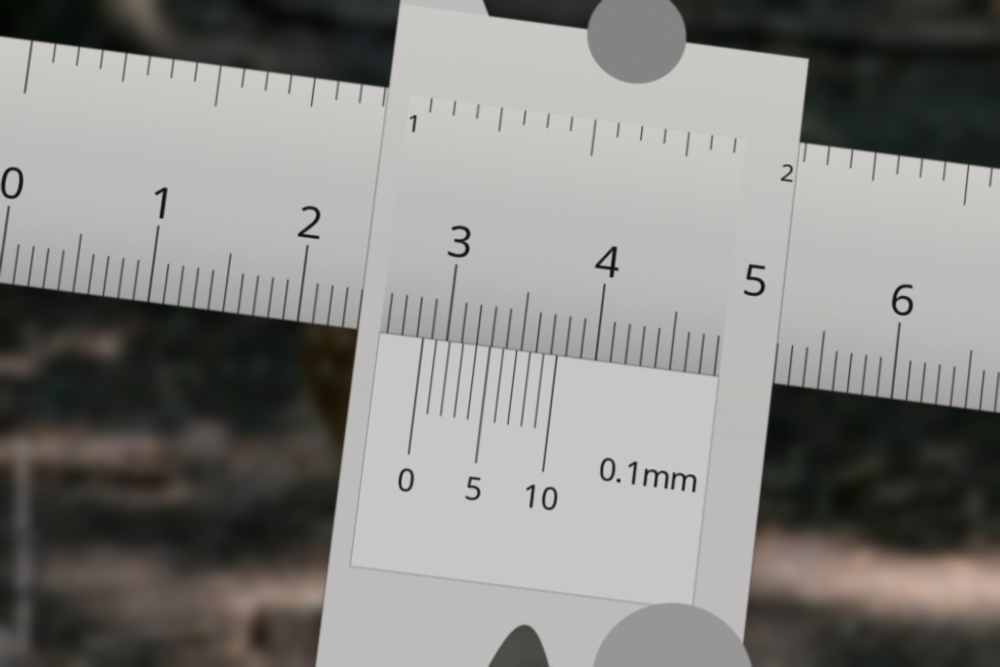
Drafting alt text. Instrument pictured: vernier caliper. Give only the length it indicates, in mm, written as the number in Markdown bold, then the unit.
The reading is **28.4** mm
